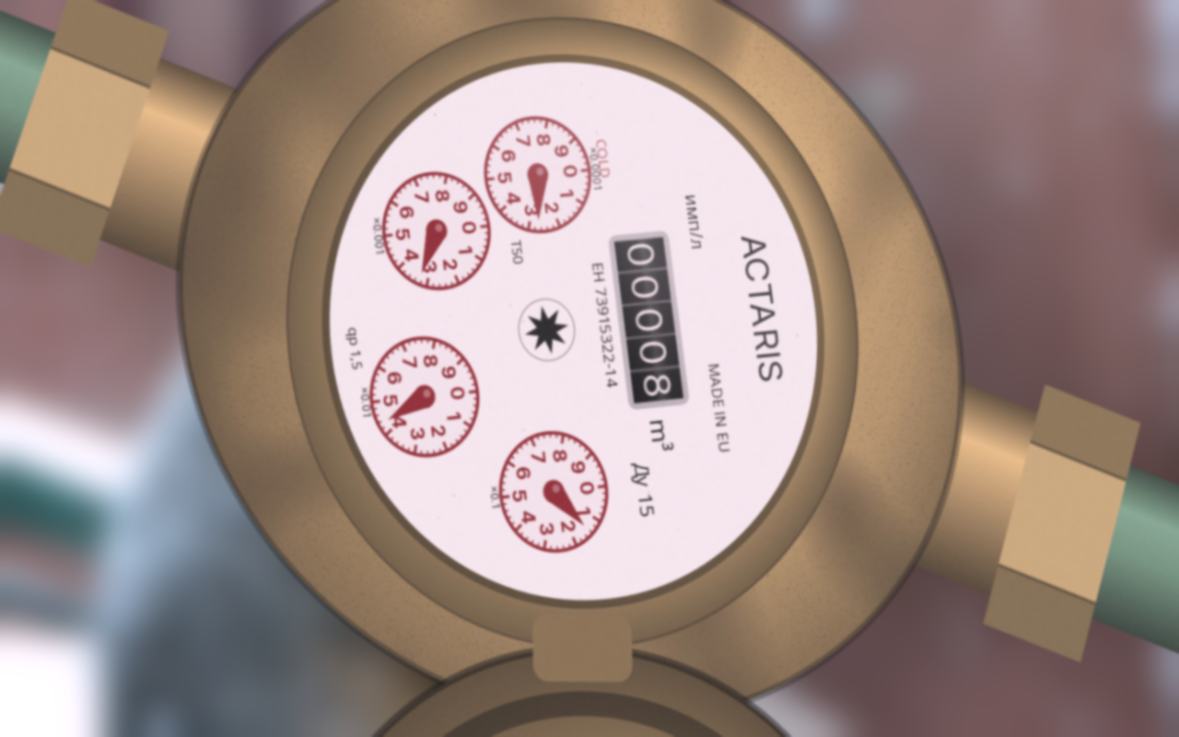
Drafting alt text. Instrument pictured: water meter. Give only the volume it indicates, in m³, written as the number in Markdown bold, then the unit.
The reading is **8.1432** m³
